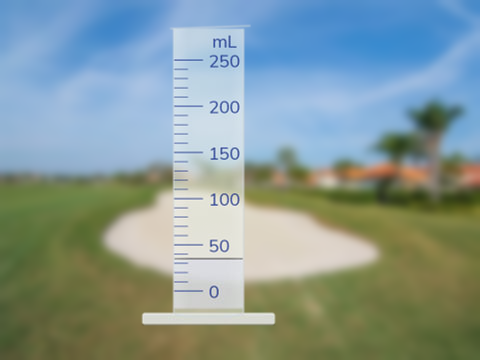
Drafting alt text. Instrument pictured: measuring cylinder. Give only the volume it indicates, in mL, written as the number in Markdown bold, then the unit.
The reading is **35** mL
